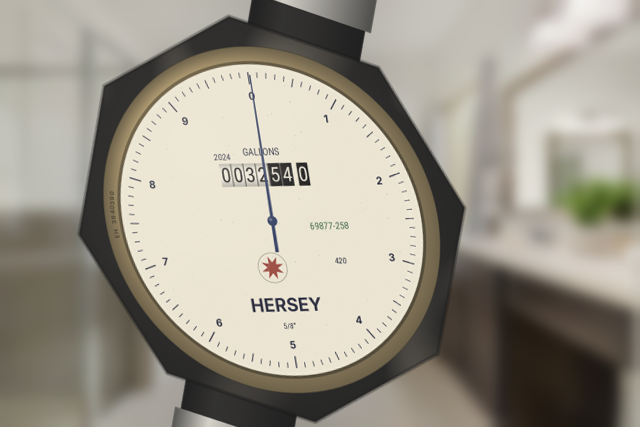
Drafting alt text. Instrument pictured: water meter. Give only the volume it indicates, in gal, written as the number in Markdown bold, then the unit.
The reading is **32540.0** gal
